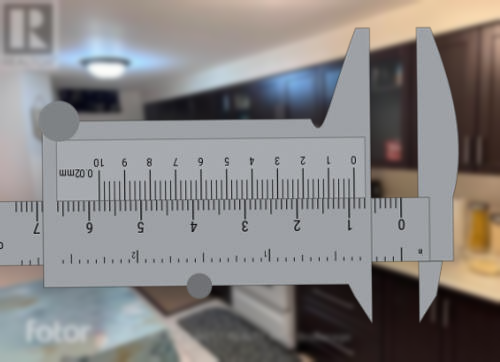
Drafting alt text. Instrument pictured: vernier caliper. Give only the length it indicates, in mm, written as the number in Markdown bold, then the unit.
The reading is **9.0** mm
